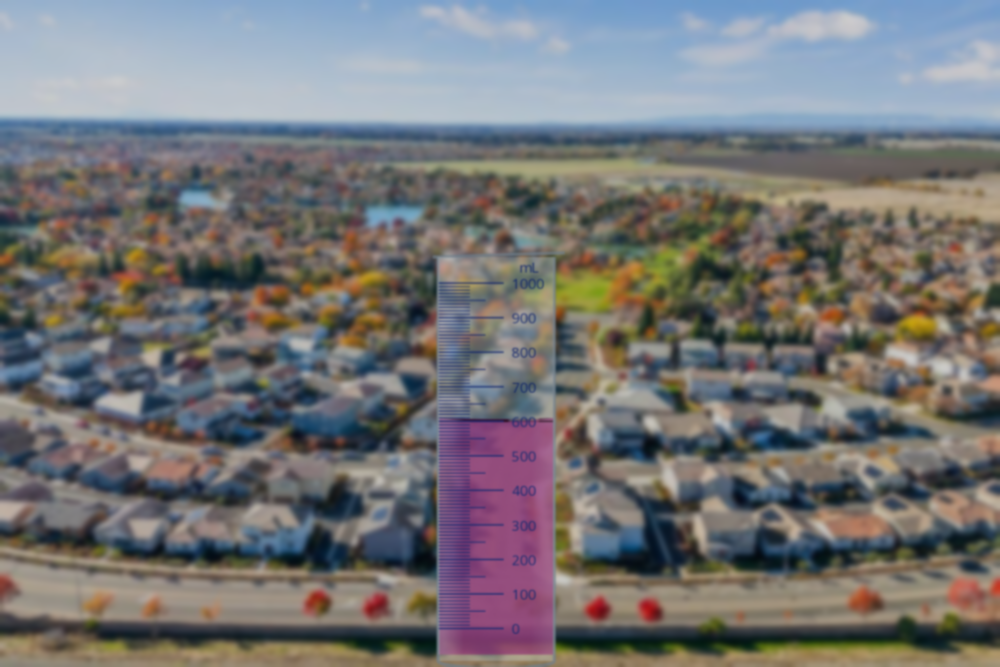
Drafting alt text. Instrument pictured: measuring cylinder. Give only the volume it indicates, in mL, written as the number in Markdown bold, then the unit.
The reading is **600** mL
